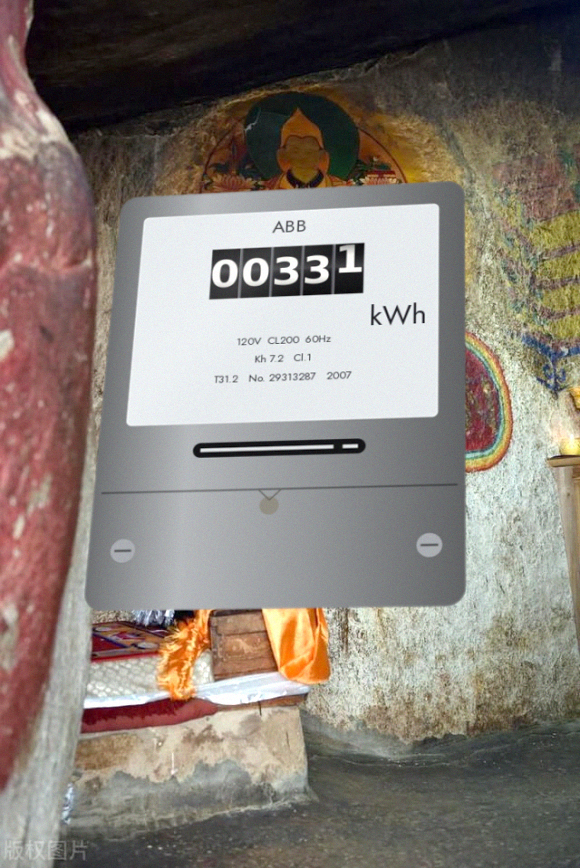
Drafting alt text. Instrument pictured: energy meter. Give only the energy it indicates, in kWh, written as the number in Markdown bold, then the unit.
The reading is **331** kWh
